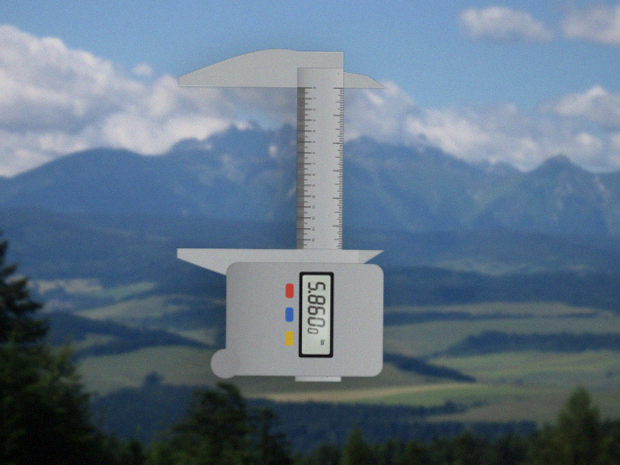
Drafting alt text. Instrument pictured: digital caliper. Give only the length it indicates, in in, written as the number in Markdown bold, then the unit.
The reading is **5.8600** in
